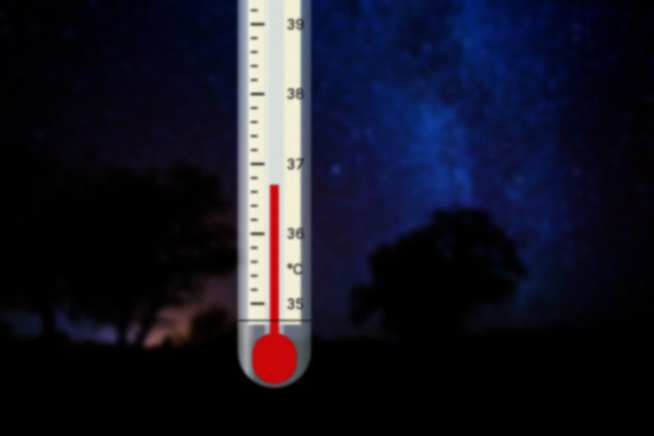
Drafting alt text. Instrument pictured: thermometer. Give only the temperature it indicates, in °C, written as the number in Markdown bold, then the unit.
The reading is **36.7** °C
